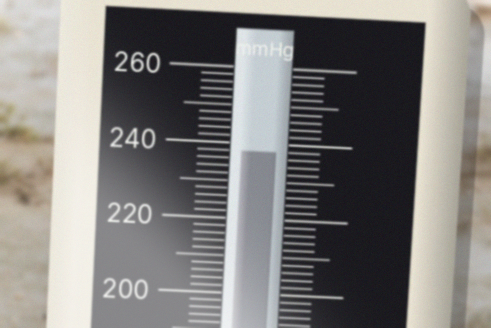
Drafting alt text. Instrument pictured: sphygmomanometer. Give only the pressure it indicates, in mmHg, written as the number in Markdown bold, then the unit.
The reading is **238** mmHg
